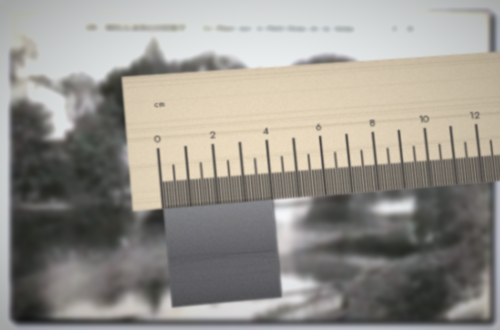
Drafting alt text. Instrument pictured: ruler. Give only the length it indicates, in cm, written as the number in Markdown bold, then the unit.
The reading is **4** cm
